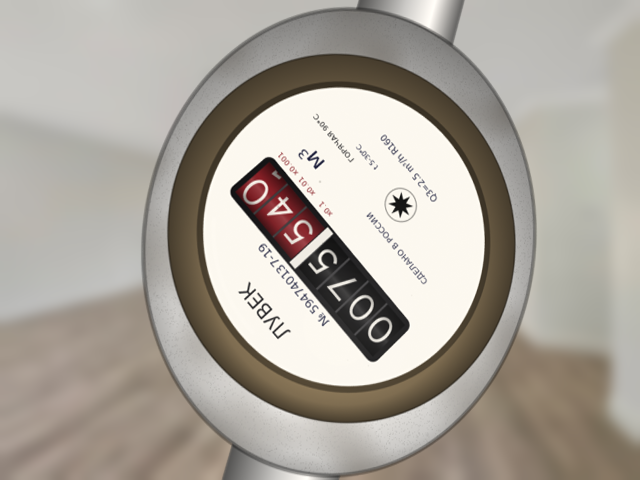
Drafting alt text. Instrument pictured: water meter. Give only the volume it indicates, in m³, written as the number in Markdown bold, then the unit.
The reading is **75.540** m³
